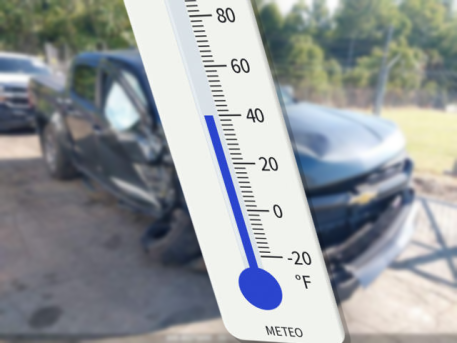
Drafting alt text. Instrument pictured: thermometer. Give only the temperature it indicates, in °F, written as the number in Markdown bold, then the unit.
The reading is **40** °F
